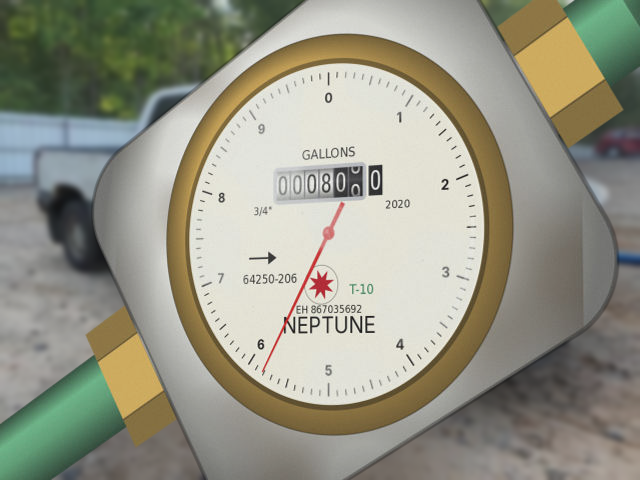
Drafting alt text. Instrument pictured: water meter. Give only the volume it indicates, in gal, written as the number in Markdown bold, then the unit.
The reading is **8085.8** gal
